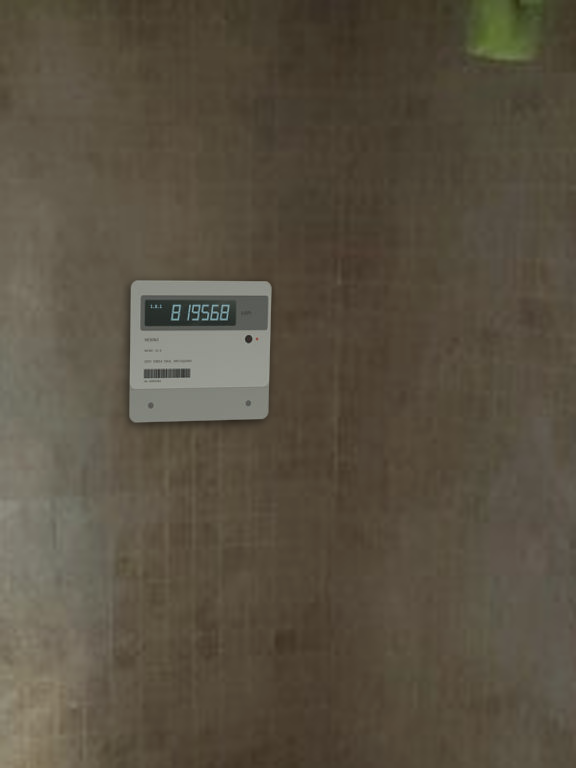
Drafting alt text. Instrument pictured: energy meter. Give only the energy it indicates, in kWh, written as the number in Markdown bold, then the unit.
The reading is **819568** kWh
